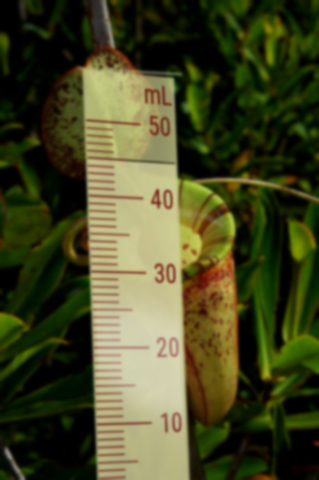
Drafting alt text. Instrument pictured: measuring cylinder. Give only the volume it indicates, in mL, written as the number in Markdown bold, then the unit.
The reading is **45** mL
